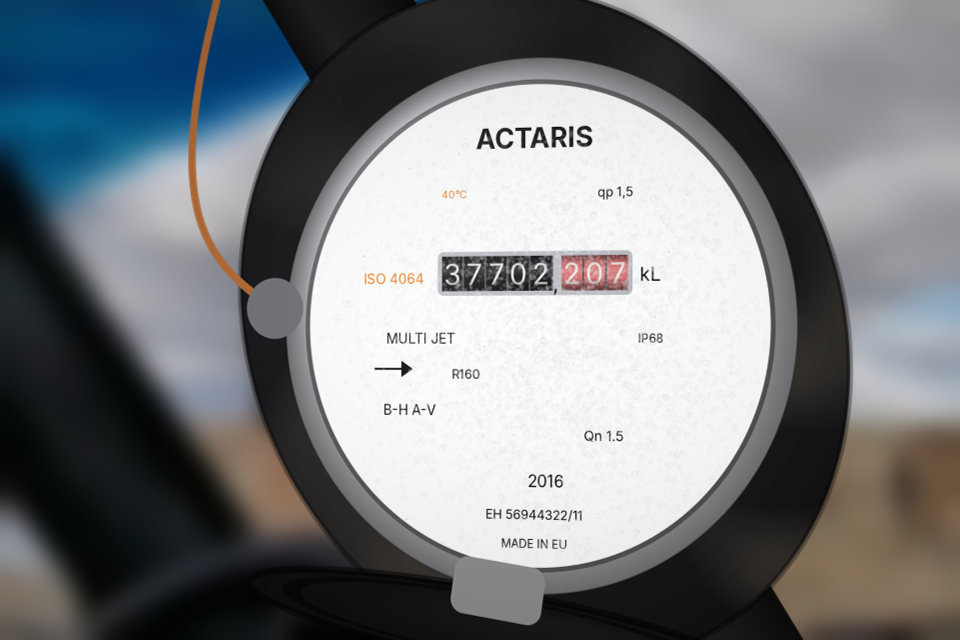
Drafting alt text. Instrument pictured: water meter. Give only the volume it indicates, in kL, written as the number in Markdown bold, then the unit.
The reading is **37702.207** kL
